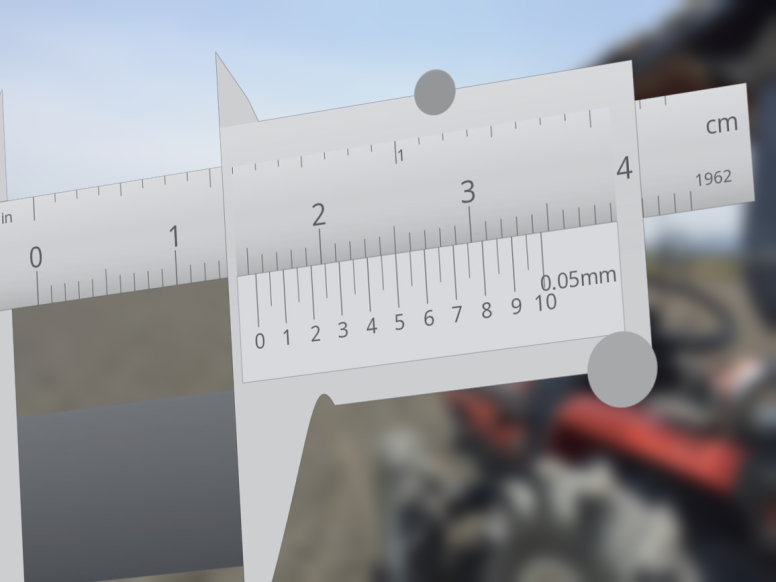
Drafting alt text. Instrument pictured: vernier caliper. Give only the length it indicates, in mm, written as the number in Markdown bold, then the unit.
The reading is **15.5** mm
